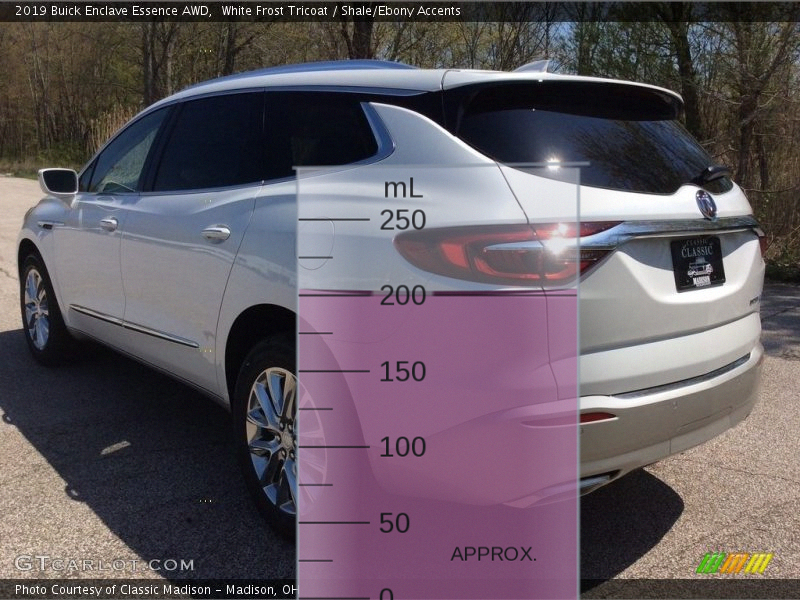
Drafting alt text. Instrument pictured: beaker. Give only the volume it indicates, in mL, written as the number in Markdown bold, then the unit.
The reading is **200** mL
